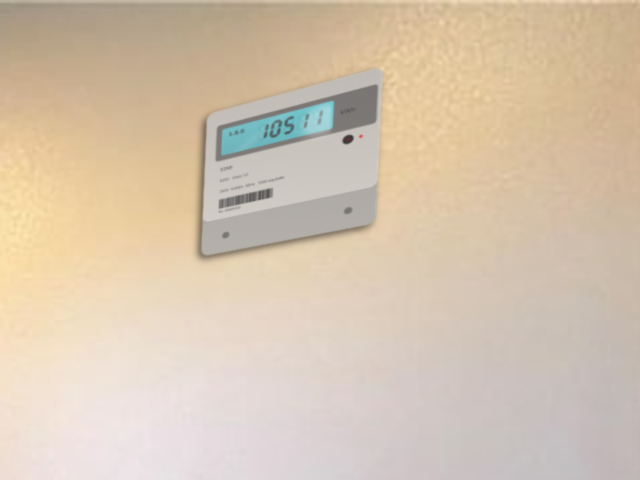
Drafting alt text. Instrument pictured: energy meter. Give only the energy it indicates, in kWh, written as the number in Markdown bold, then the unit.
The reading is **10511** kWh
